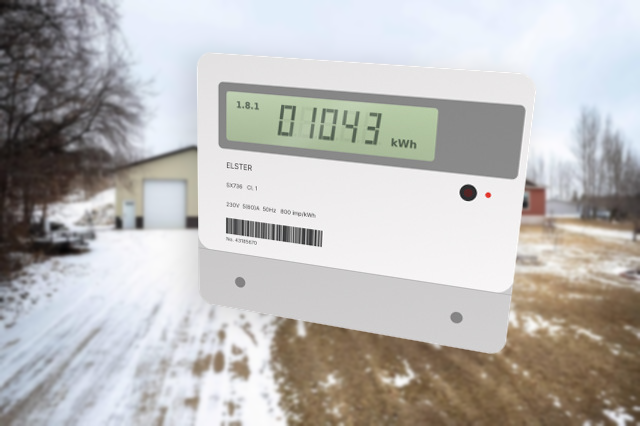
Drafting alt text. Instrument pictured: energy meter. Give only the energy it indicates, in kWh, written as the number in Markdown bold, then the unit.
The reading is **1043** kWh
